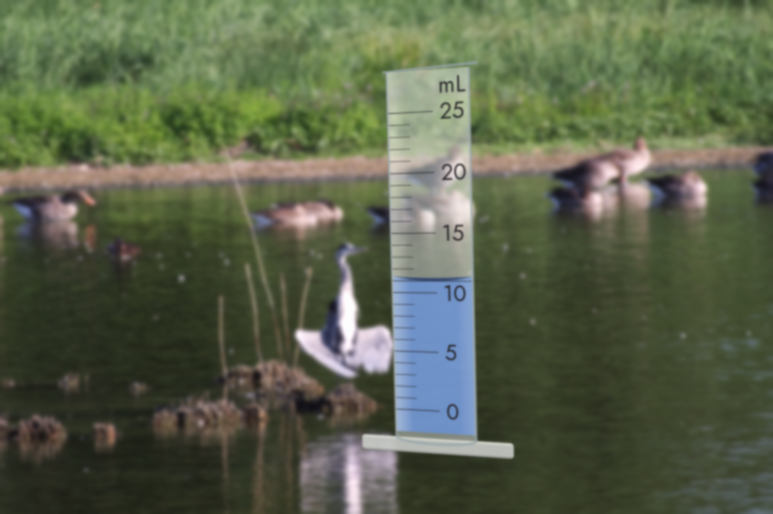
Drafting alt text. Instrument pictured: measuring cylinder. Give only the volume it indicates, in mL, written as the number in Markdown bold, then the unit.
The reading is **11** mL
